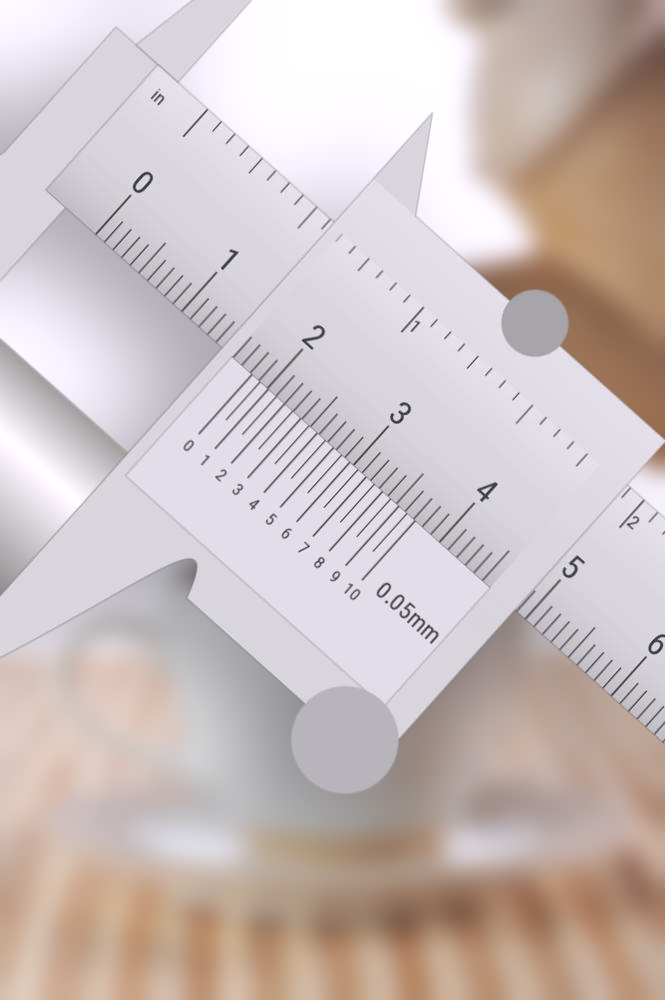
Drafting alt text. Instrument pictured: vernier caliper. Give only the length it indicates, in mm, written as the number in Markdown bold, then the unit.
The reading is **18.2** mm
